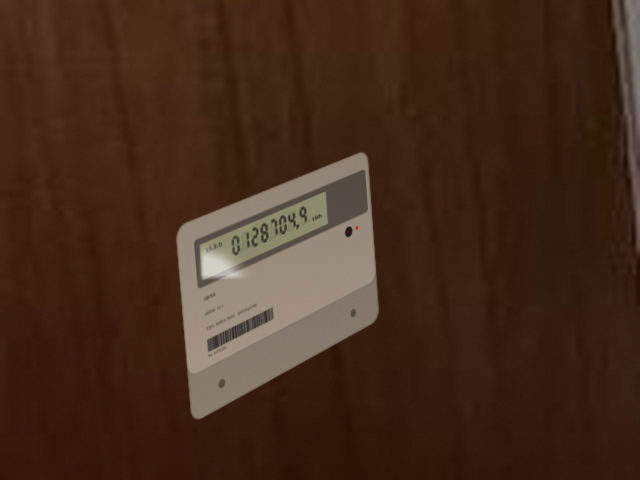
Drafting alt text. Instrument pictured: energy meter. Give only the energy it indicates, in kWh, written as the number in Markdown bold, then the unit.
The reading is **128704.9** kWh
